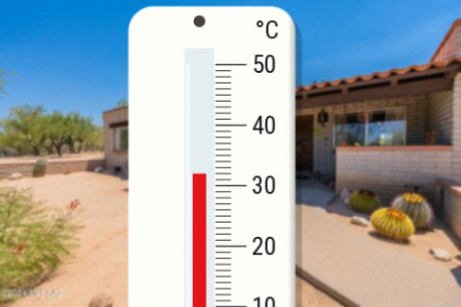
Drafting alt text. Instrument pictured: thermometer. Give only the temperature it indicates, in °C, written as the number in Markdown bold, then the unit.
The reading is **32** °C
